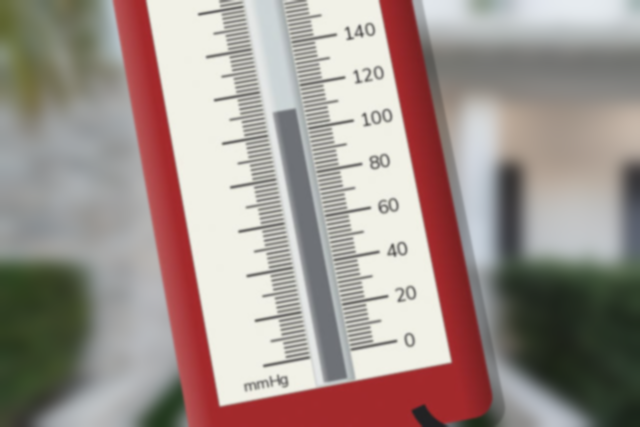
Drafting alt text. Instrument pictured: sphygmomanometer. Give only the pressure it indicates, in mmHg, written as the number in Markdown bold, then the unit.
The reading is **110** mmHg
